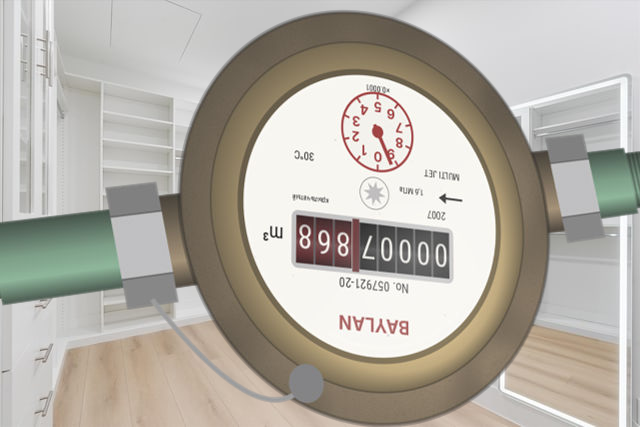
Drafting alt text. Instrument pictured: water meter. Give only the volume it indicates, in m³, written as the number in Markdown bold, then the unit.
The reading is **7.8679** m³
